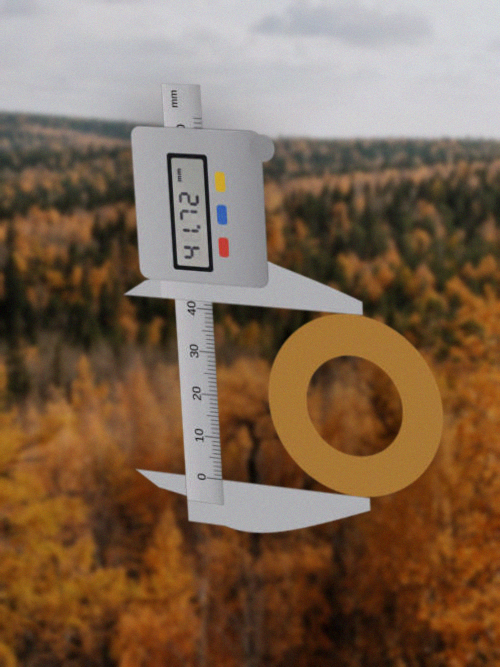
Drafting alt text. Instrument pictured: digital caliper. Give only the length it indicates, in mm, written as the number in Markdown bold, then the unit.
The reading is **41.72** mm
